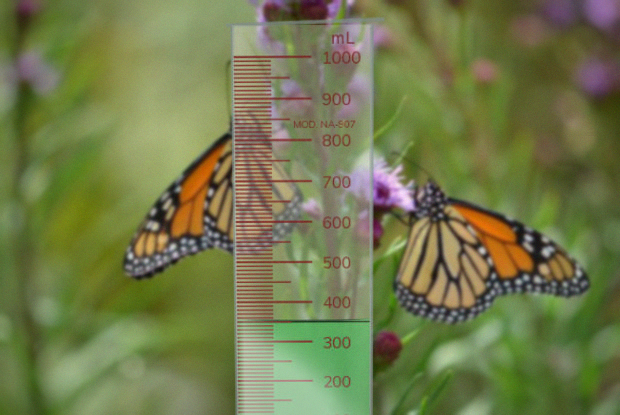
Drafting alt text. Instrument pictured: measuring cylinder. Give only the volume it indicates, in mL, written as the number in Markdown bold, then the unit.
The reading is **350** mL
